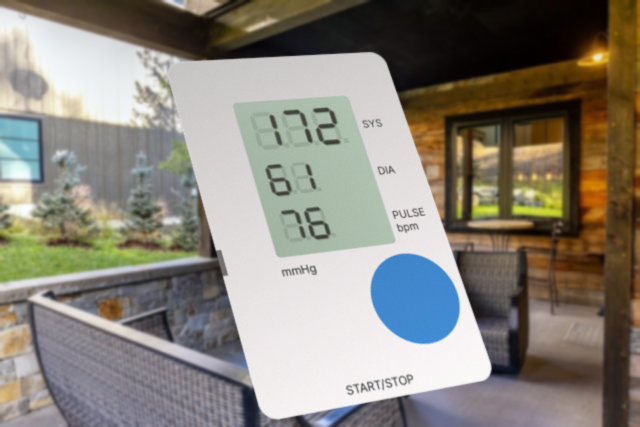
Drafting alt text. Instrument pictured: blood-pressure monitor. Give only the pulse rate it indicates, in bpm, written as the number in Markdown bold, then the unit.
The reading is **76** bpm
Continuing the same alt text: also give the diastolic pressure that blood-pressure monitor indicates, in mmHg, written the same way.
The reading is **61** mmHg
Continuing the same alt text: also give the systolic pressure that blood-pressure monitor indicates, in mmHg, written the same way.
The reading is **172** mmHg
